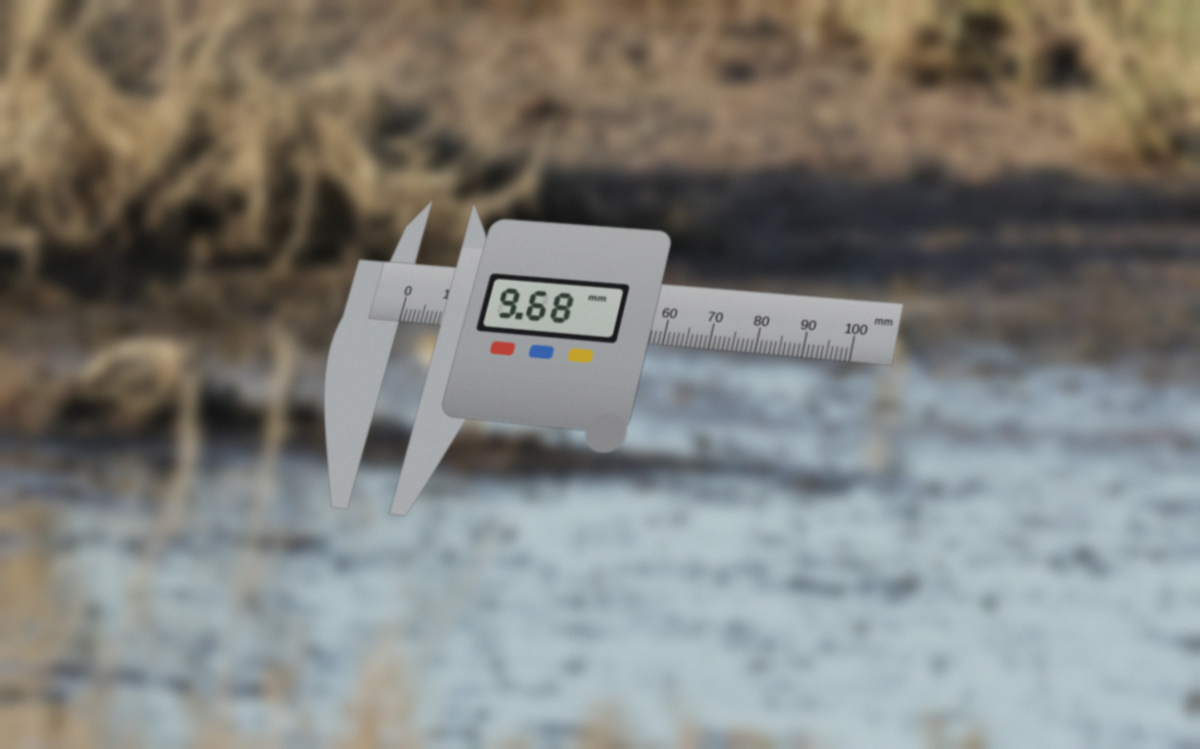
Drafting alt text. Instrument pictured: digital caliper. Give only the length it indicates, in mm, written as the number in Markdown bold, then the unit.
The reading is **9.68** mm
